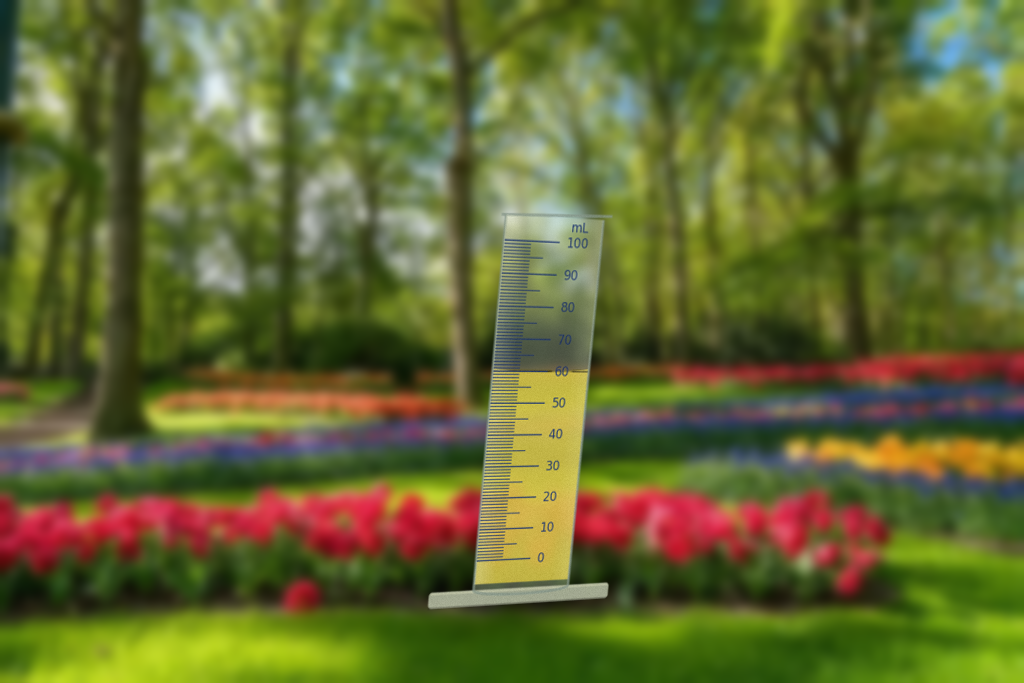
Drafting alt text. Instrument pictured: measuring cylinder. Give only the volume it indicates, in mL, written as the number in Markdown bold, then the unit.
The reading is **60** mL
